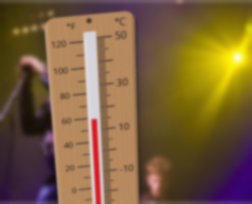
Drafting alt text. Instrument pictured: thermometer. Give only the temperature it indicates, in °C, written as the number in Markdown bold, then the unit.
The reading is **15** °C
